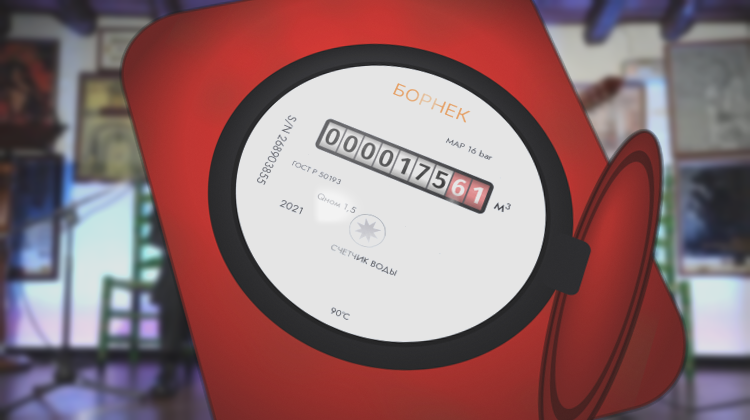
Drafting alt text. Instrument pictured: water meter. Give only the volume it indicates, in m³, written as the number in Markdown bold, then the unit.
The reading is **175.61** m³
